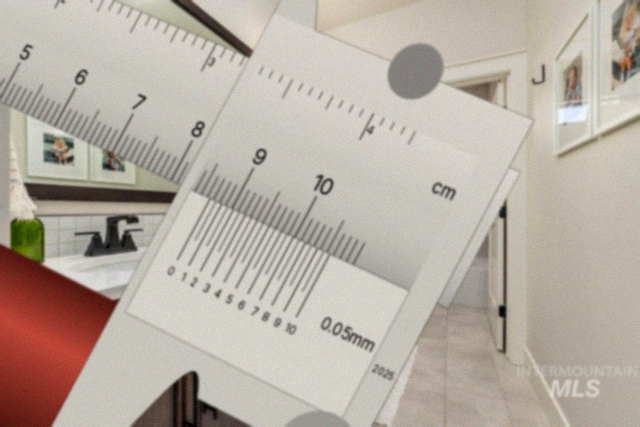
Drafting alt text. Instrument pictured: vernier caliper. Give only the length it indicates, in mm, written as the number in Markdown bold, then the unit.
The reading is **86.5** mm
